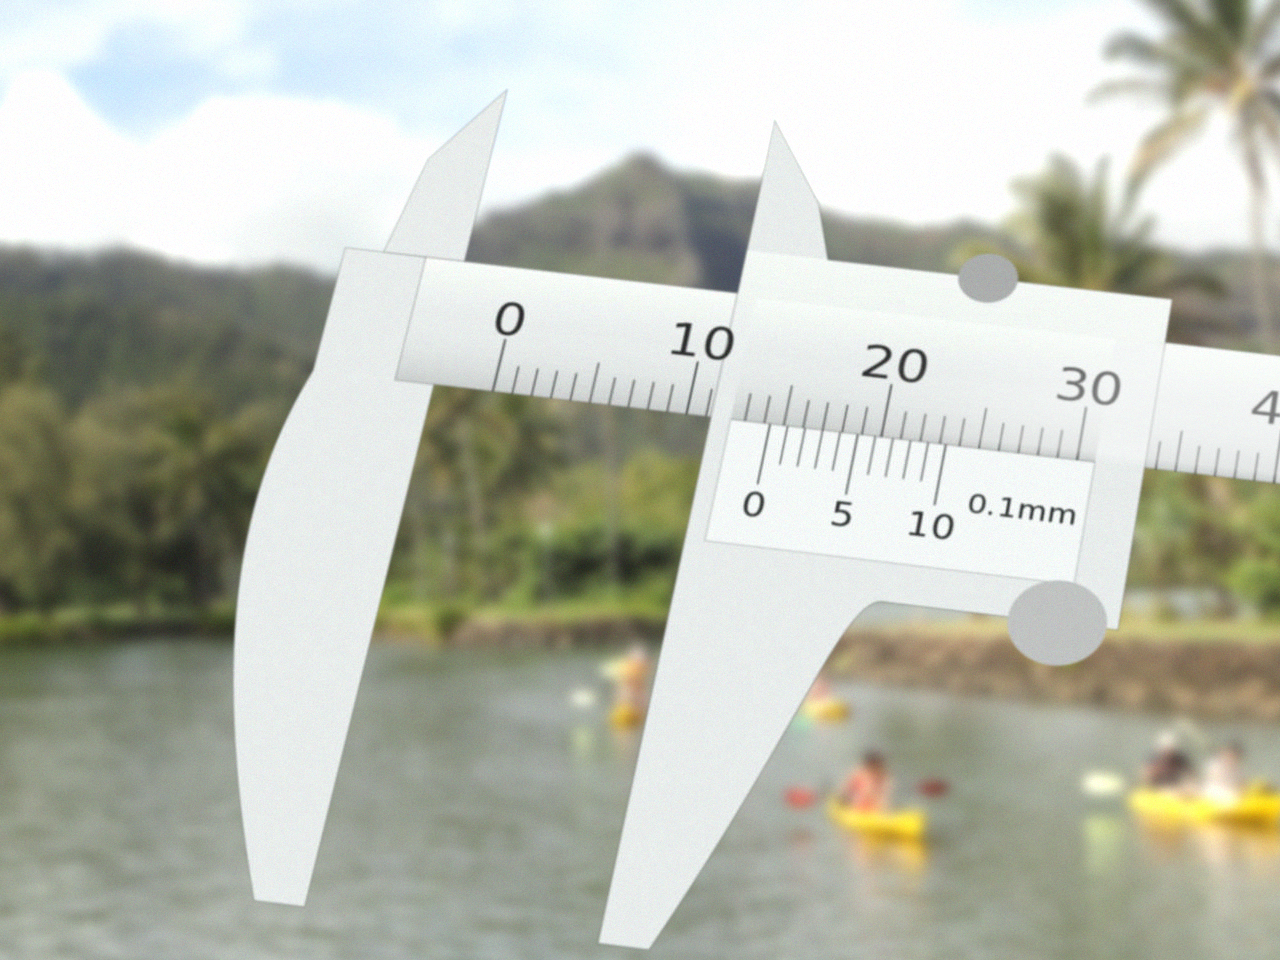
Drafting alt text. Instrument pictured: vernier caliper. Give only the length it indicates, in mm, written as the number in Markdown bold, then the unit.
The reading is **14.3** mm
